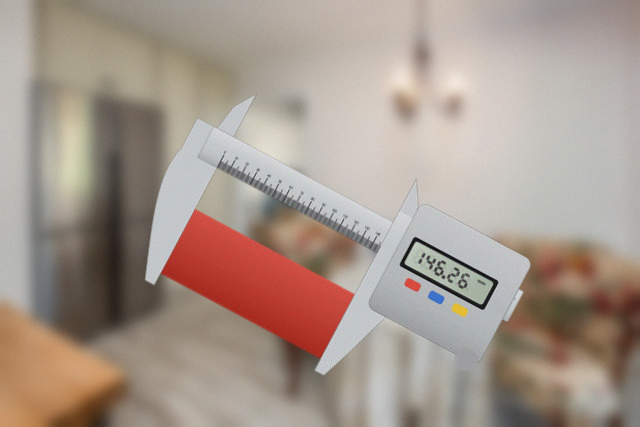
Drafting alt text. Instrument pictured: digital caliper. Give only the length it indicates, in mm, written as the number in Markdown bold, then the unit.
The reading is **146.26** mm
